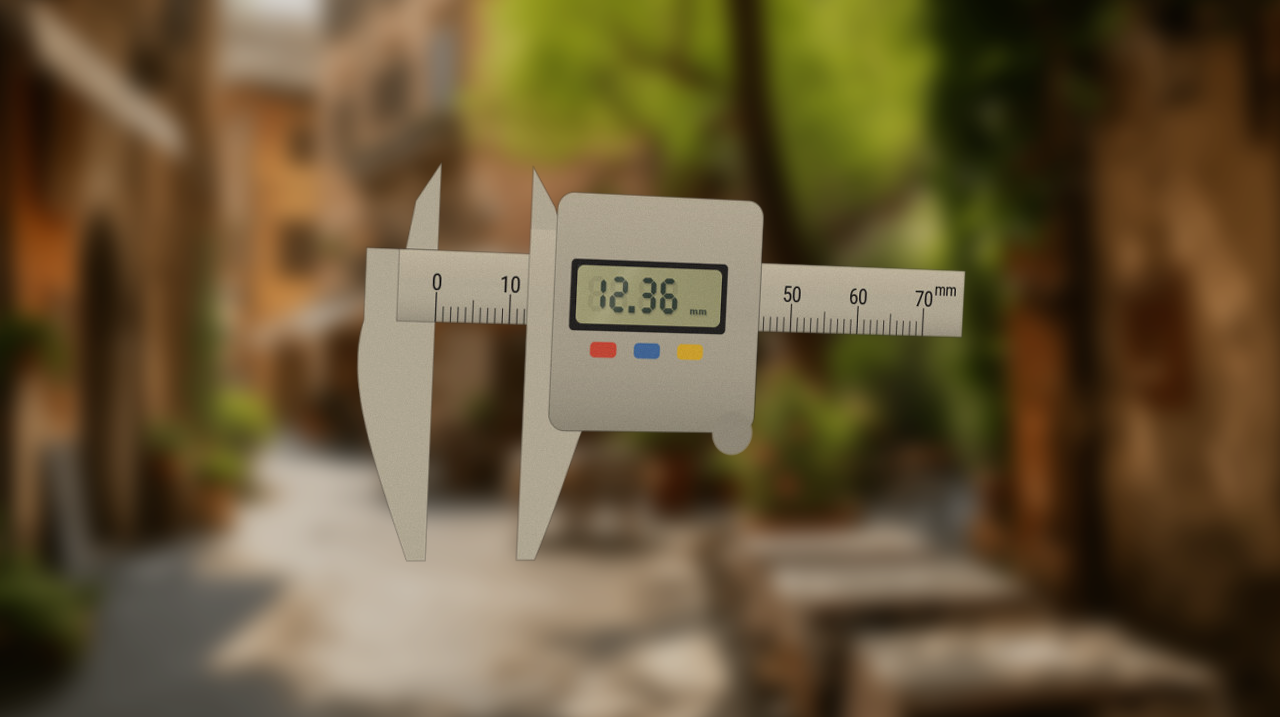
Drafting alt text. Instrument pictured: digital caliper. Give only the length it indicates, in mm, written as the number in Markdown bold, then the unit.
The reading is **12.36** mm
